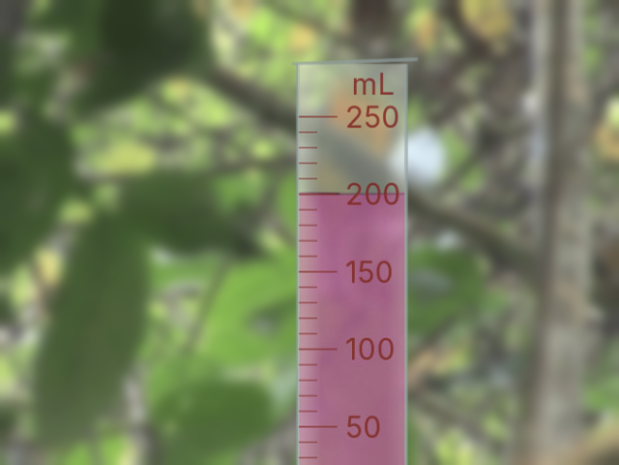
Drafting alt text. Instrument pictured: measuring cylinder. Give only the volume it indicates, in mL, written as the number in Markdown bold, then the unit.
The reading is **200** mL
